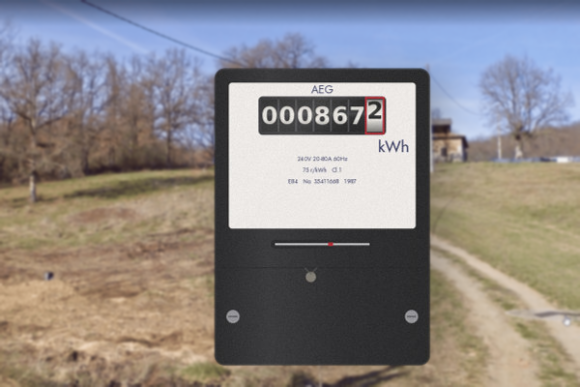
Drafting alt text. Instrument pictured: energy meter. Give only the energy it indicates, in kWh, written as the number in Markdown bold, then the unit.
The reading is **867.2** kWh
